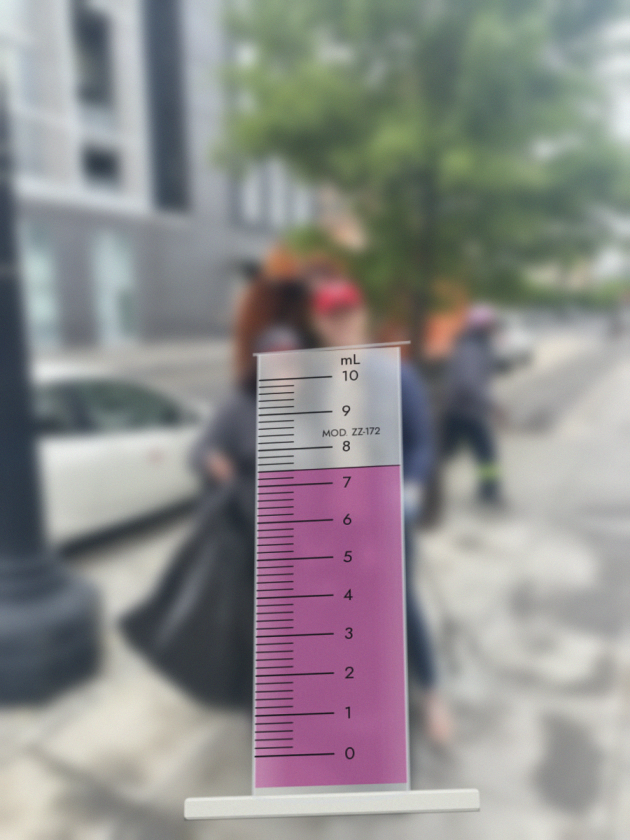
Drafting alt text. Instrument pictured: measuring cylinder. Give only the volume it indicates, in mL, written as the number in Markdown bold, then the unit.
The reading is **7.4** mL
